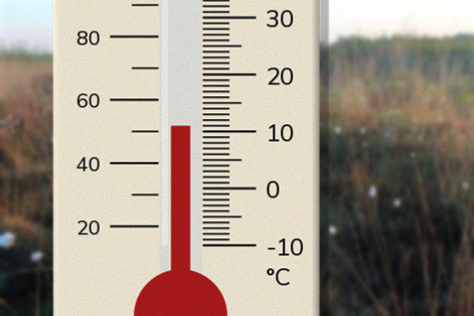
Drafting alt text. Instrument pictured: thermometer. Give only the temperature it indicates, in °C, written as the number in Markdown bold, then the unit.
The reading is **11** °C
